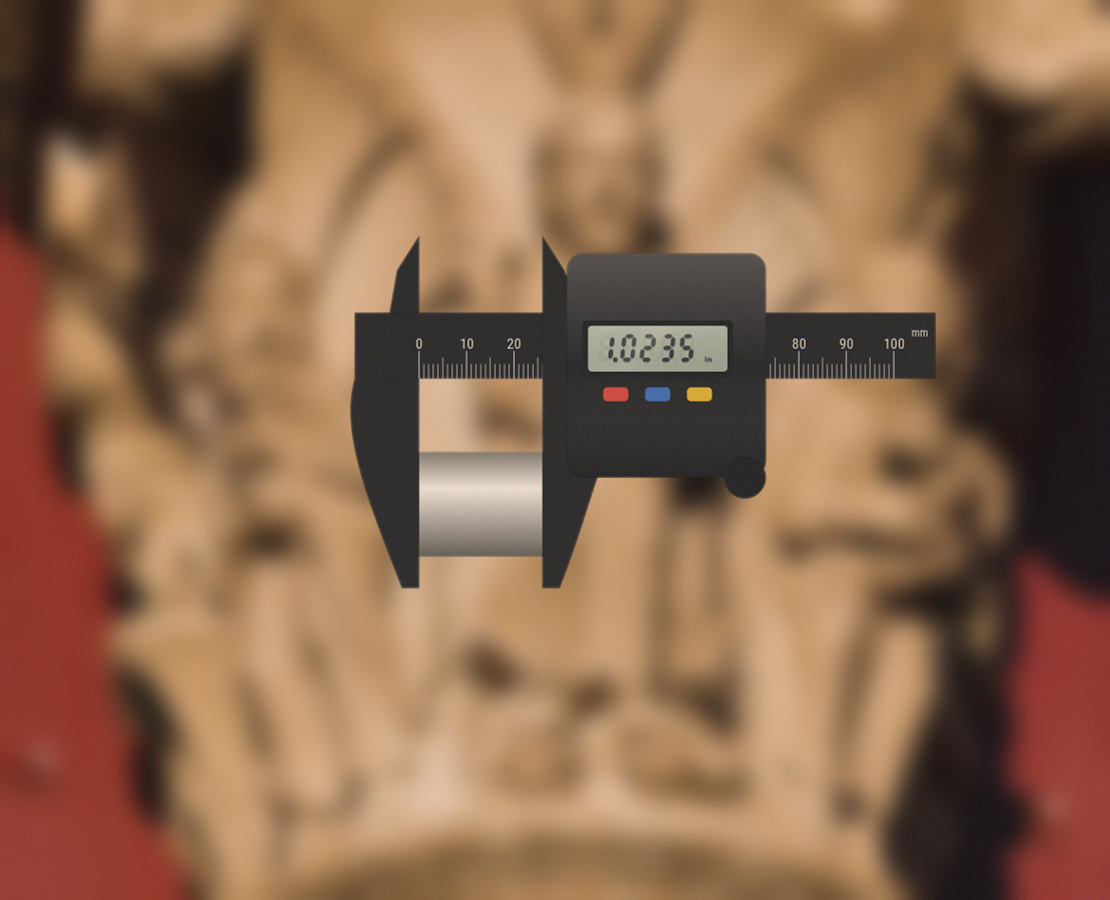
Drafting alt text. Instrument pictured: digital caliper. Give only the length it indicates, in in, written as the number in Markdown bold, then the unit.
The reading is **1.0235** in
